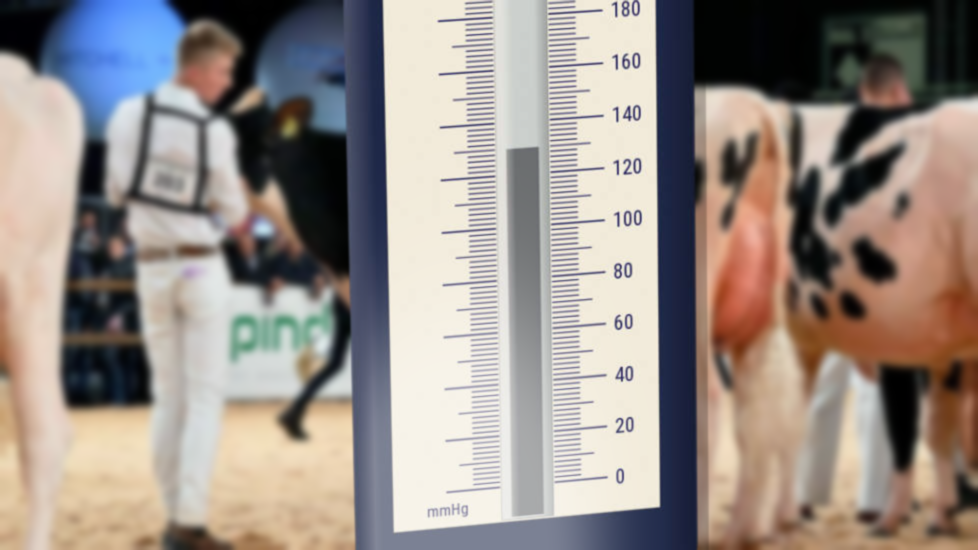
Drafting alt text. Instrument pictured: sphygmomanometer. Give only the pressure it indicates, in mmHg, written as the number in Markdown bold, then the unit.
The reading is **130** mmHg
